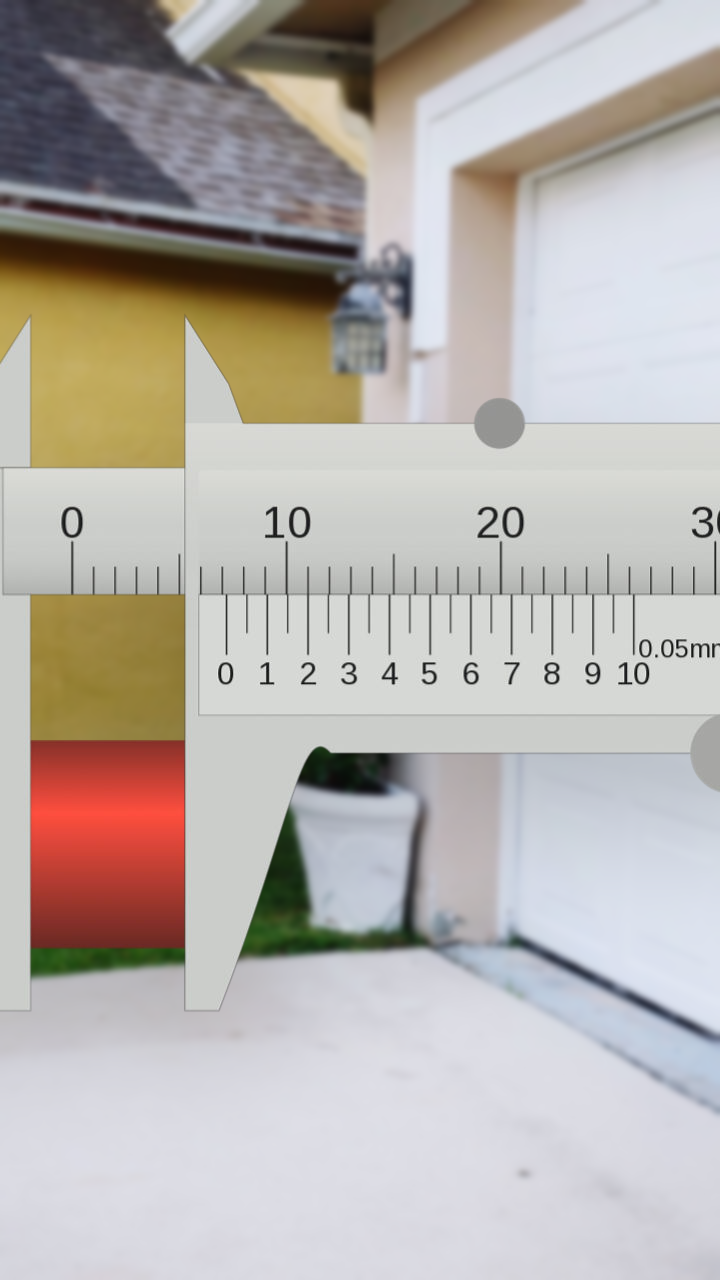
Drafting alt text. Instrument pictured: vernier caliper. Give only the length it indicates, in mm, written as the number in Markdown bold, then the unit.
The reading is **7.2** mm
